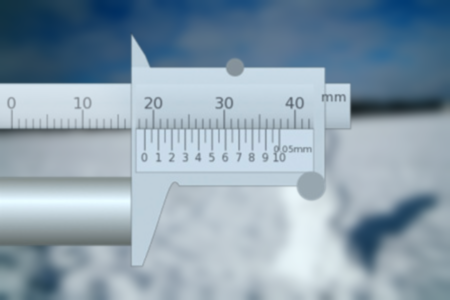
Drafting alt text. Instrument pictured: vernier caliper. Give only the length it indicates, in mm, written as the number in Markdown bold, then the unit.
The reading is **18.8** mm
